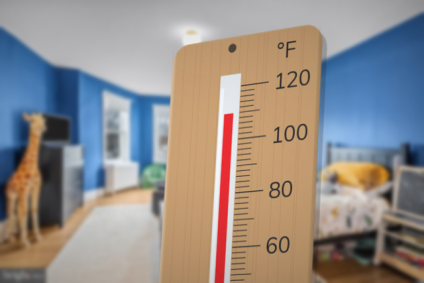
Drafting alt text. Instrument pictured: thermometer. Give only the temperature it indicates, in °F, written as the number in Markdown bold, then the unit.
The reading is **110** °F
